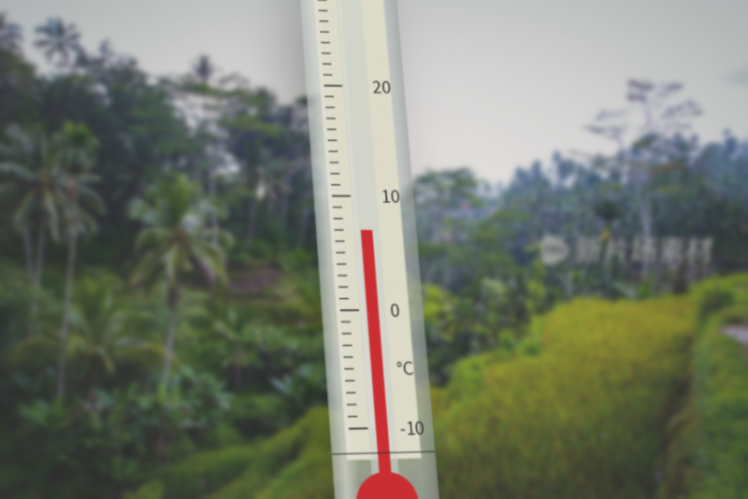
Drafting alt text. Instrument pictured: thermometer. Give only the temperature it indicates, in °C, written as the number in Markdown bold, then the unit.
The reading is **7** °C
